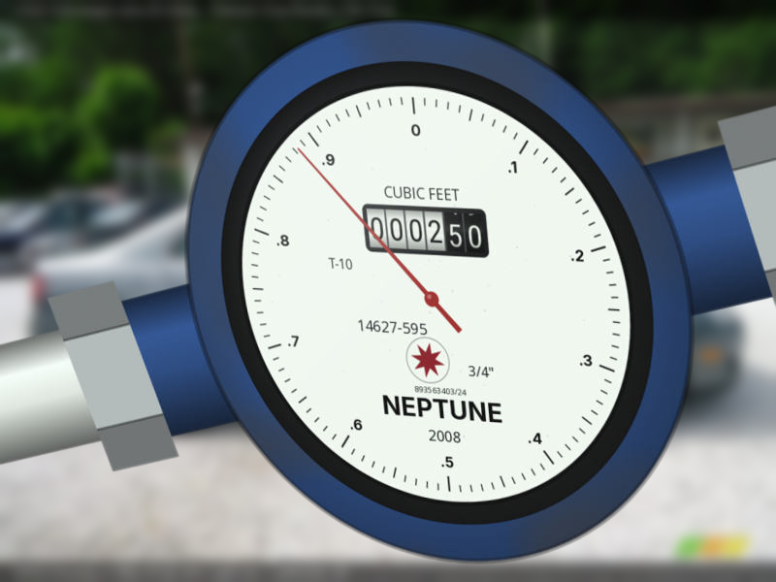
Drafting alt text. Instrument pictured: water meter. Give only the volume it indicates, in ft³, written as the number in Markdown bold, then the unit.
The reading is **249.88** ft³
